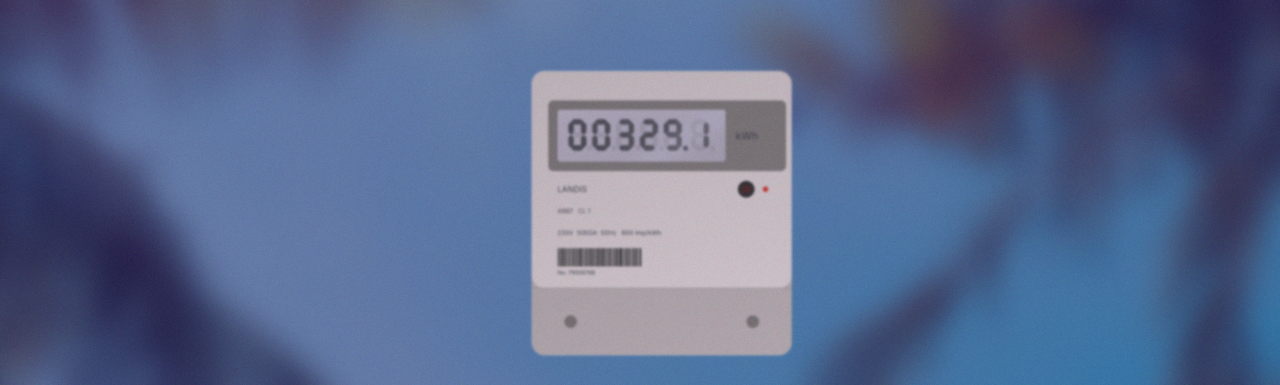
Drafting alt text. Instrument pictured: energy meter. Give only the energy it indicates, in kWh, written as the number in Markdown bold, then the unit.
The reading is **329.1** kWh
